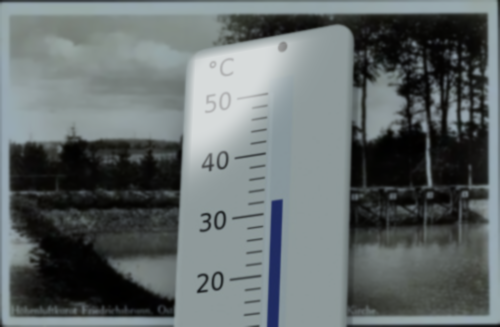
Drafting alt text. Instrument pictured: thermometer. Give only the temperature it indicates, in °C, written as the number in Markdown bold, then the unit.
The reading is **32** °C
